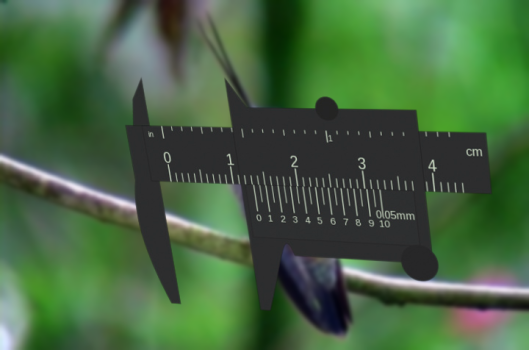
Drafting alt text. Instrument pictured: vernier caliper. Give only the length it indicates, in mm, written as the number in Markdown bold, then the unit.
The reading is **13.2** mm
